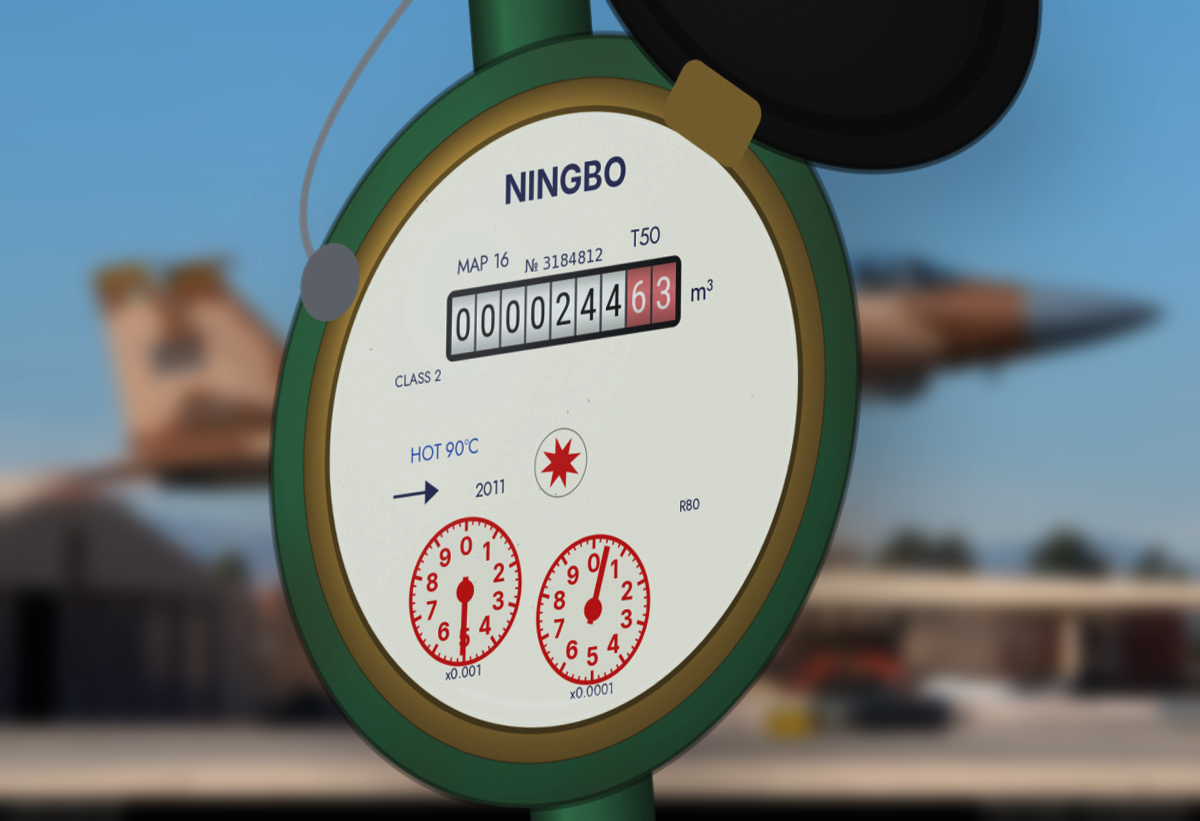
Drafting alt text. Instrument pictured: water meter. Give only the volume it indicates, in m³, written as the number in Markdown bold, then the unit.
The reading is **244.6350** m³
